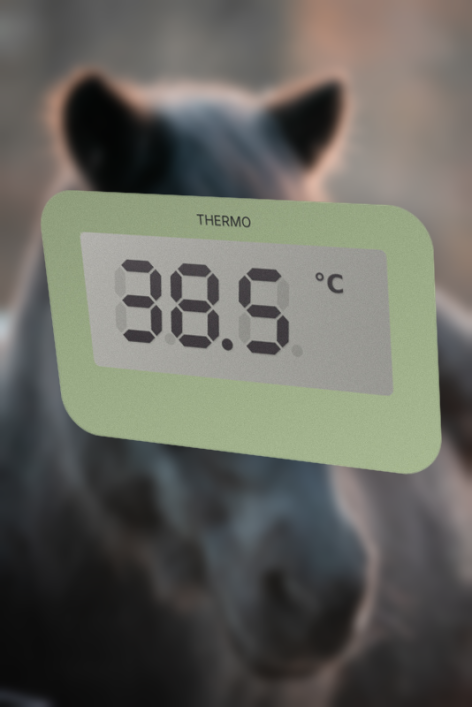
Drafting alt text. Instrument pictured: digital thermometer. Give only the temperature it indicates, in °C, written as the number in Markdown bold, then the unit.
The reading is **38.5** °C
